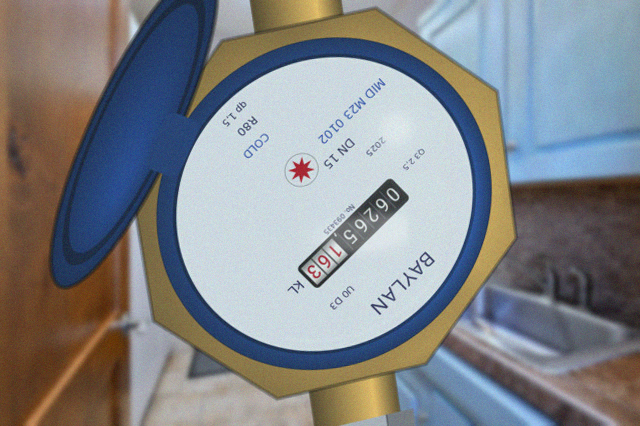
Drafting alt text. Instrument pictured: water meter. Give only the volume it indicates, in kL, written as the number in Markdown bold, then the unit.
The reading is **6265.163** kL
